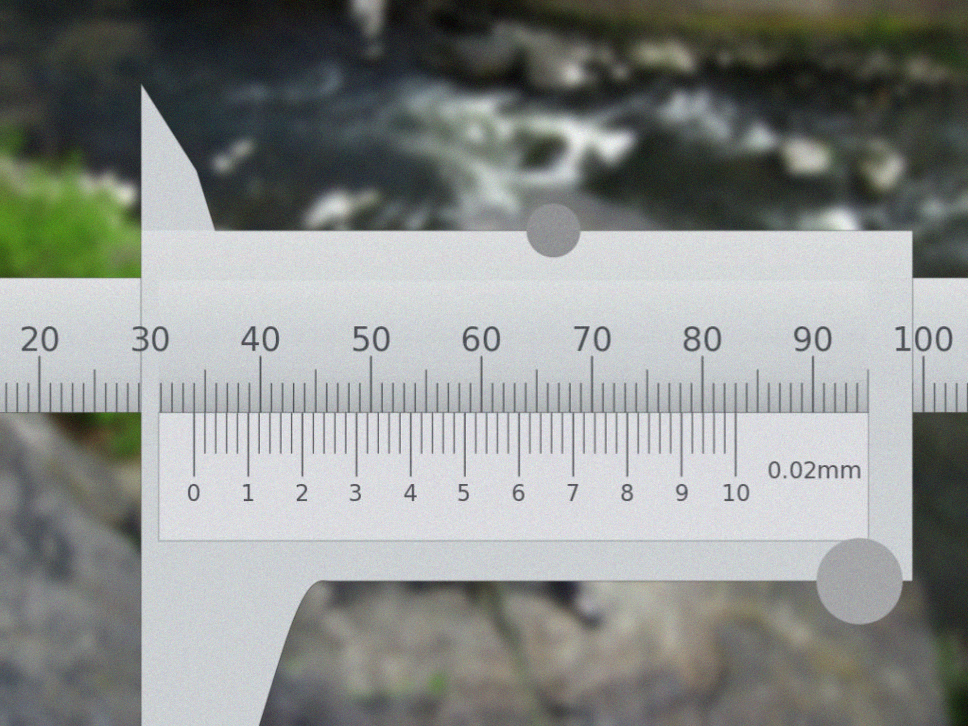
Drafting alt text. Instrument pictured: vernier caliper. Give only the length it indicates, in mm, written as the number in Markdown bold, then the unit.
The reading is **34.0** mm
